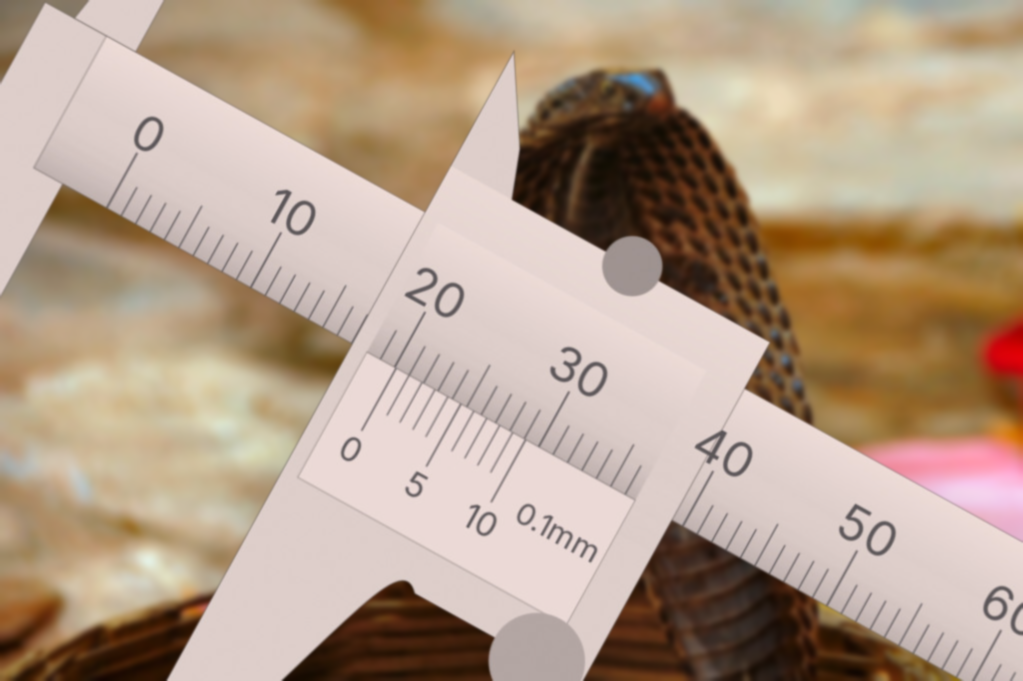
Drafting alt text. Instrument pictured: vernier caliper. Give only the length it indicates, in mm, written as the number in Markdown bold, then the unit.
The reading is **20.1** mm
